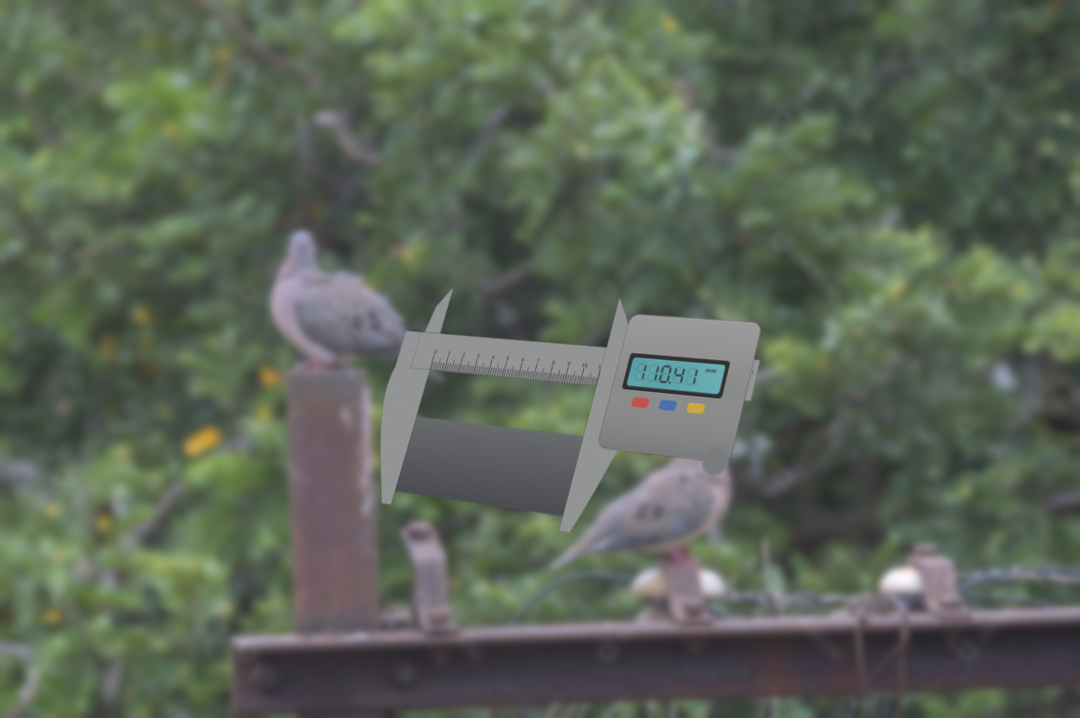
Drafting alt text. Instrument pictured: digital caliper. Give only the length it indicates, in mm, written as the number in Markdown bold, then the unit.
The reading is **110.41** mm
